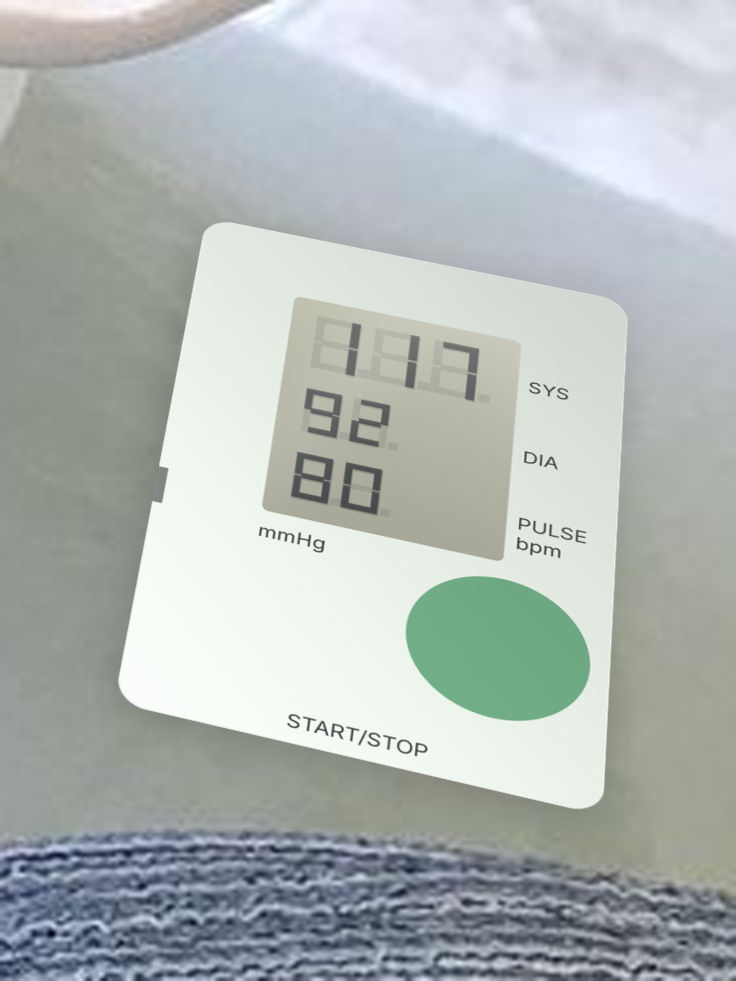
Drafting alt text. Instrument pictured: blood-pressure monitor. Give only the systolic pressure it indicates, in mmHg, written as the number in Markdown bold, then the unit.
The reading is **117** mmHg
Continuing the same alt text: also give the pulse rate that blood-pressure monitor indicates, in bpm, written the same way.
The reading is **80** bpm
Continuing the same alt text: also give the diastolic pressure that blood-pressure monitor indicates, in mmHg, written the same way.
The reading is **92** mmHg
